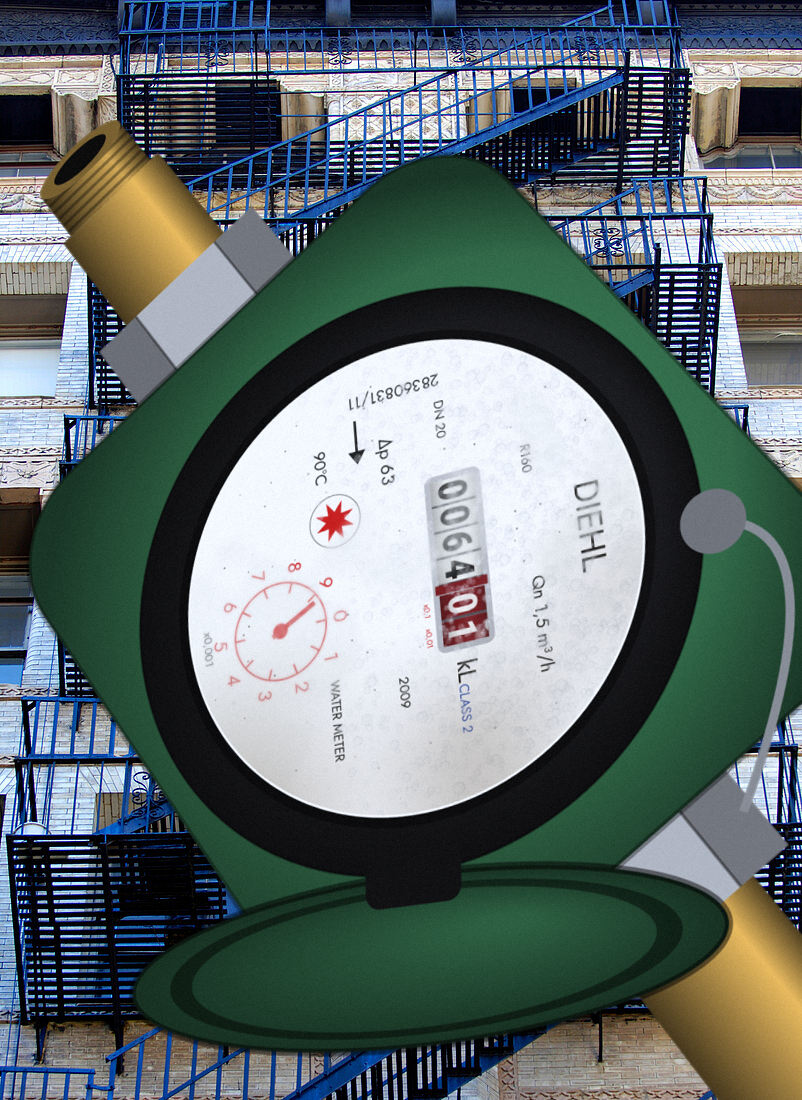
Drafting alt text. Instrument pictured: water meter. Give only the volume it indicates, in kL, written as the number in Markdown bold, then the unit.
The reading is **64.009** kL
